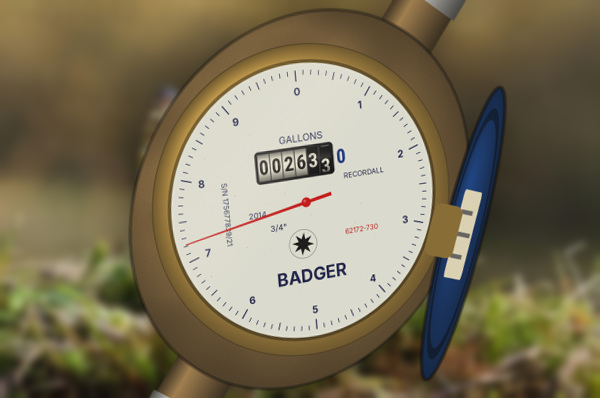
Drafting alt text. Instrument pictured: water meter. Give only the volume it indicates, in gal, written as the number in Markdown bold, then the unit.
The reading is **26327.2** gal
